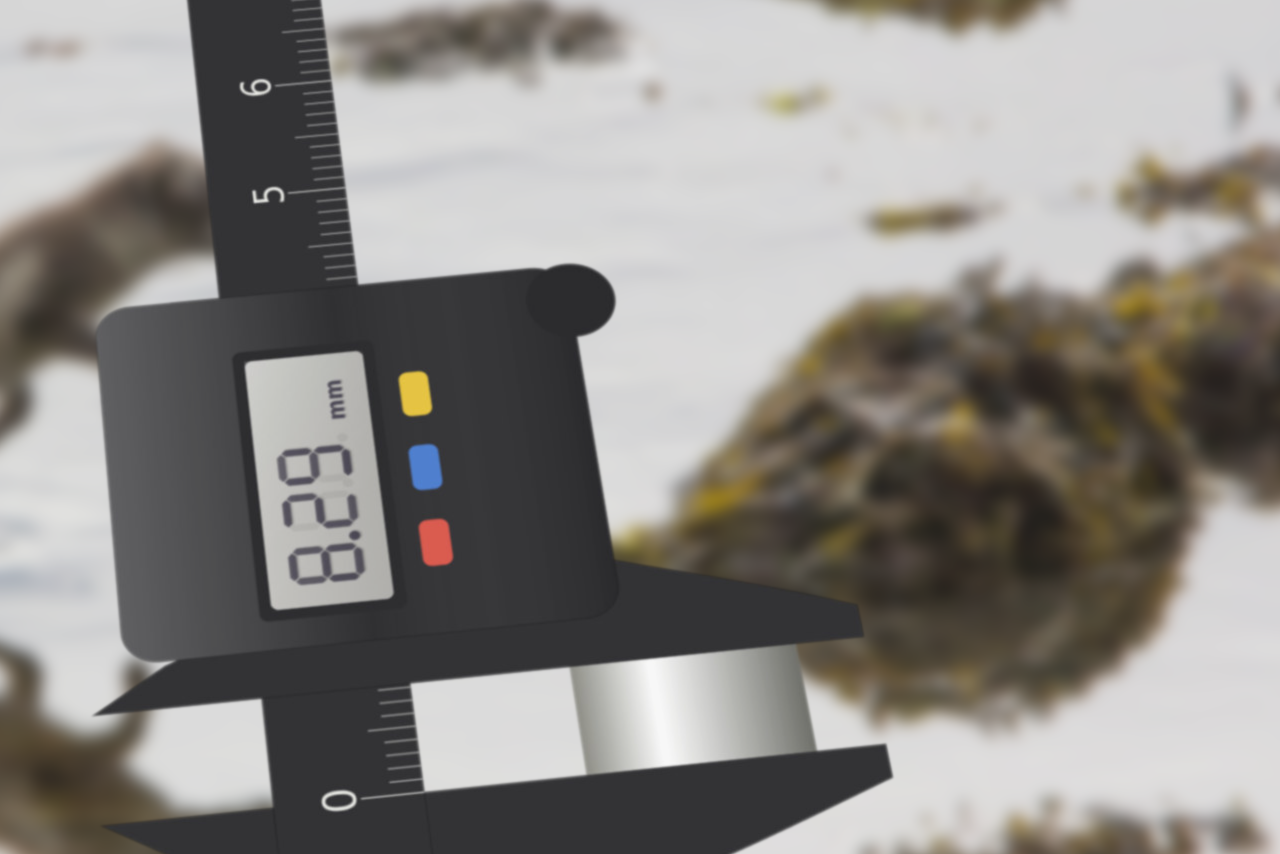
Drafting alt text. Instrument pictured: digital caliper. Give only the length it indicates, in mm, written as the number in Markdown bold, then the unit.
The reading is **8.29** mm
